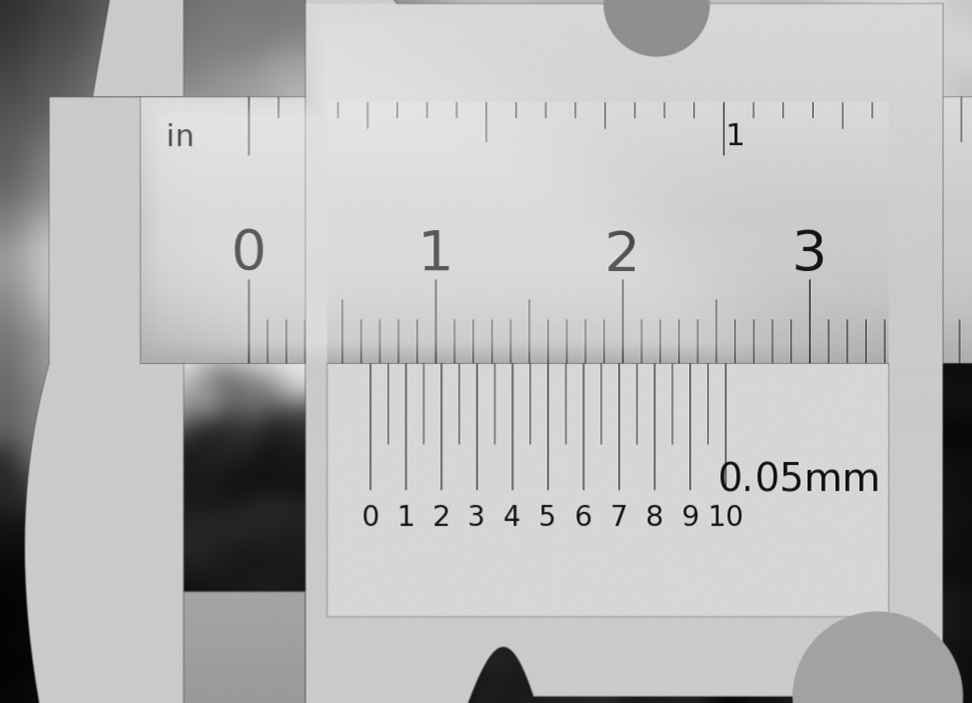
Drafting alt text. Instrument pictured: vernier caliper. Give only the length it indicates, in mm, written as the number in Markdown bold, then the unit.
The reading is **6.5** mm
